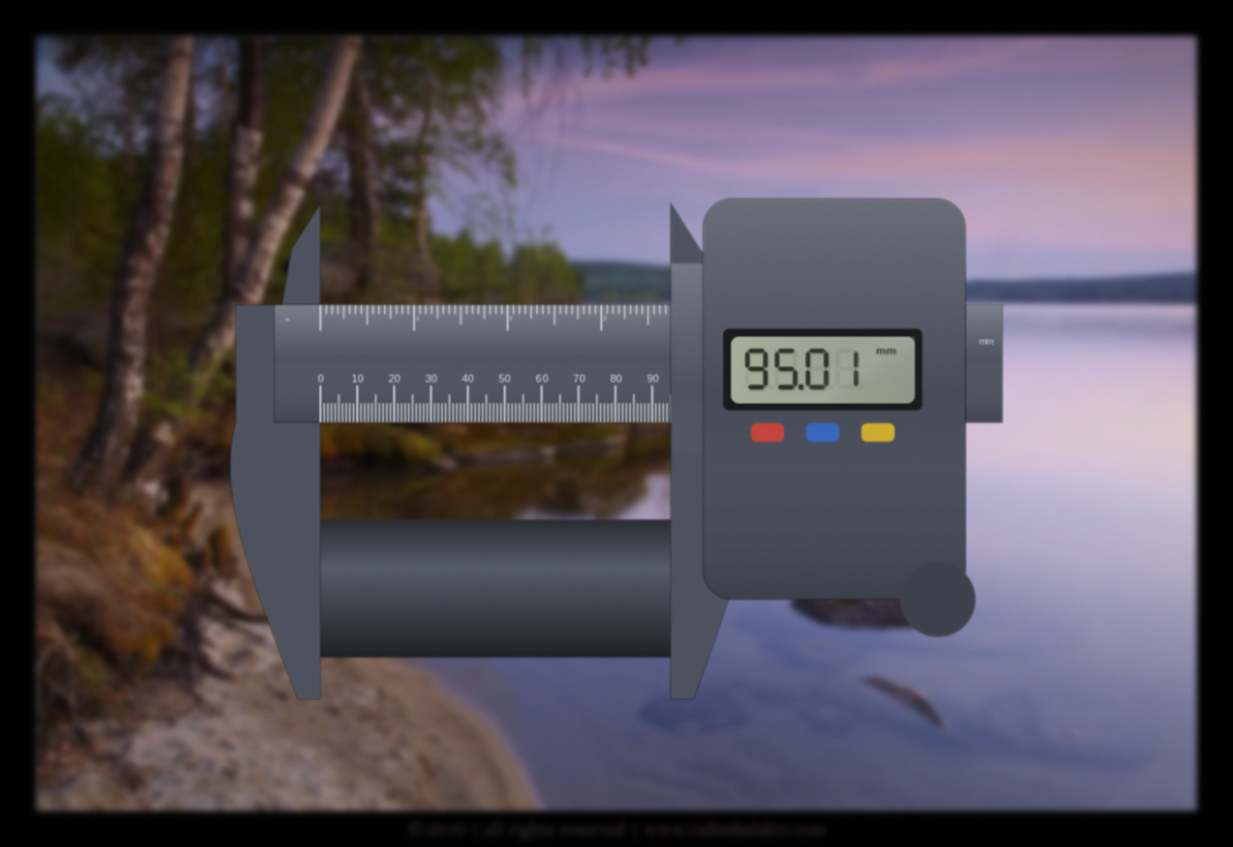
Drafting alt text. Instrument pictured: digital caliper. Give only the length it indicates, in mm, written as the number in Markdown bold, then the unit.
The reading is **95.01** mm
